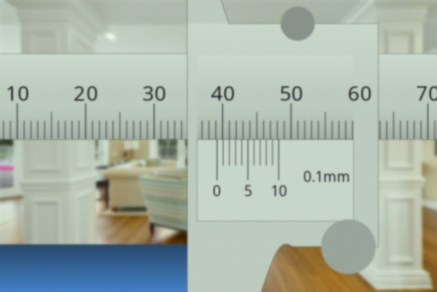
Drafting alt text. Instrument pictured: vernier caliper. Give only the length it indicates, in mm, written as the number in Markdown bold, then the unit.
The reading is **39.2** mm
